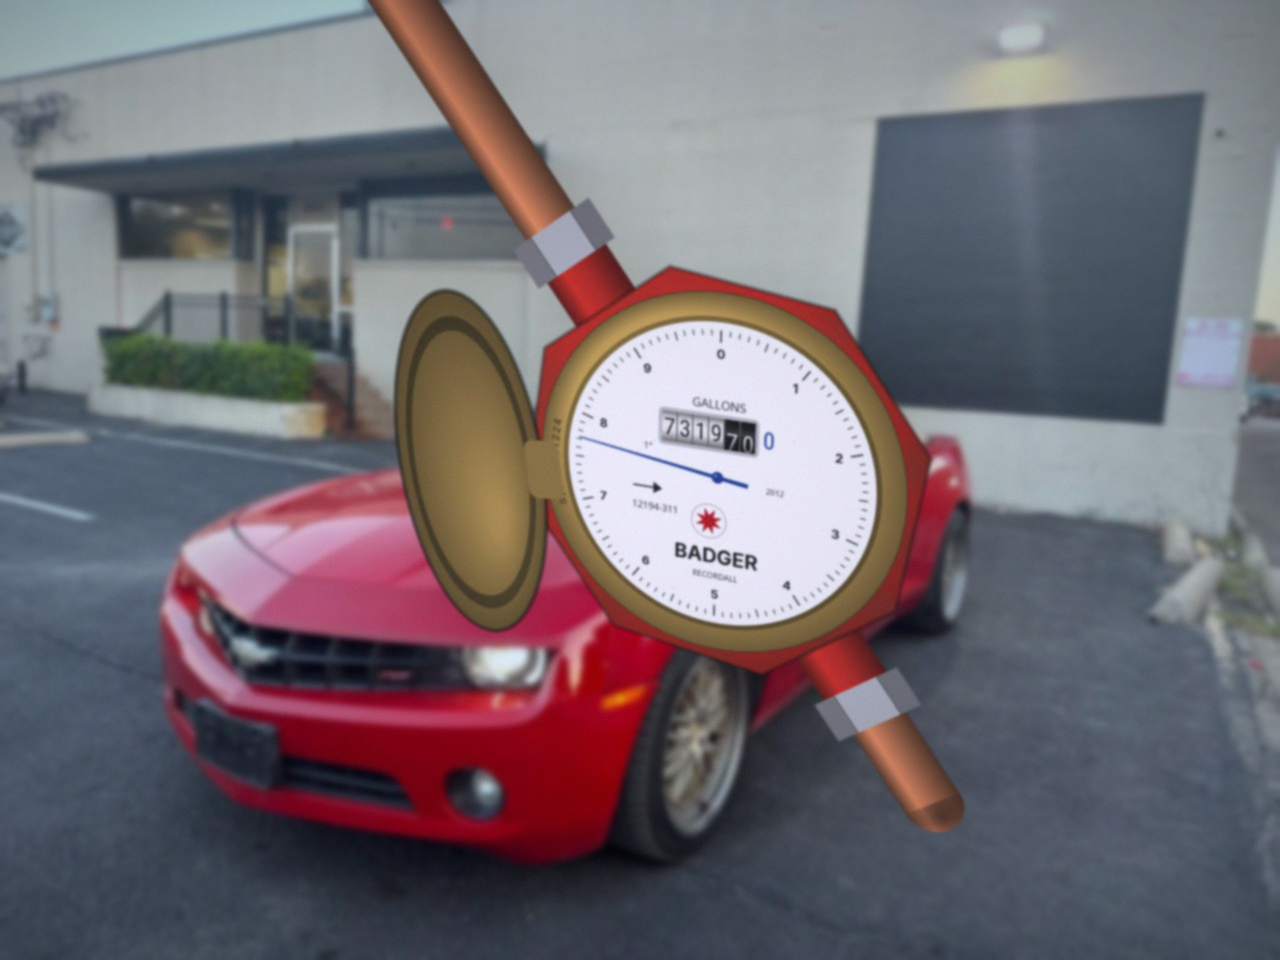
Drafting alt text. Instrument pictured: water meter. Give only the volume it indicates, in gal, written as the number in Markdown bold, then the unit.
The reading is **7319697.7** gal
